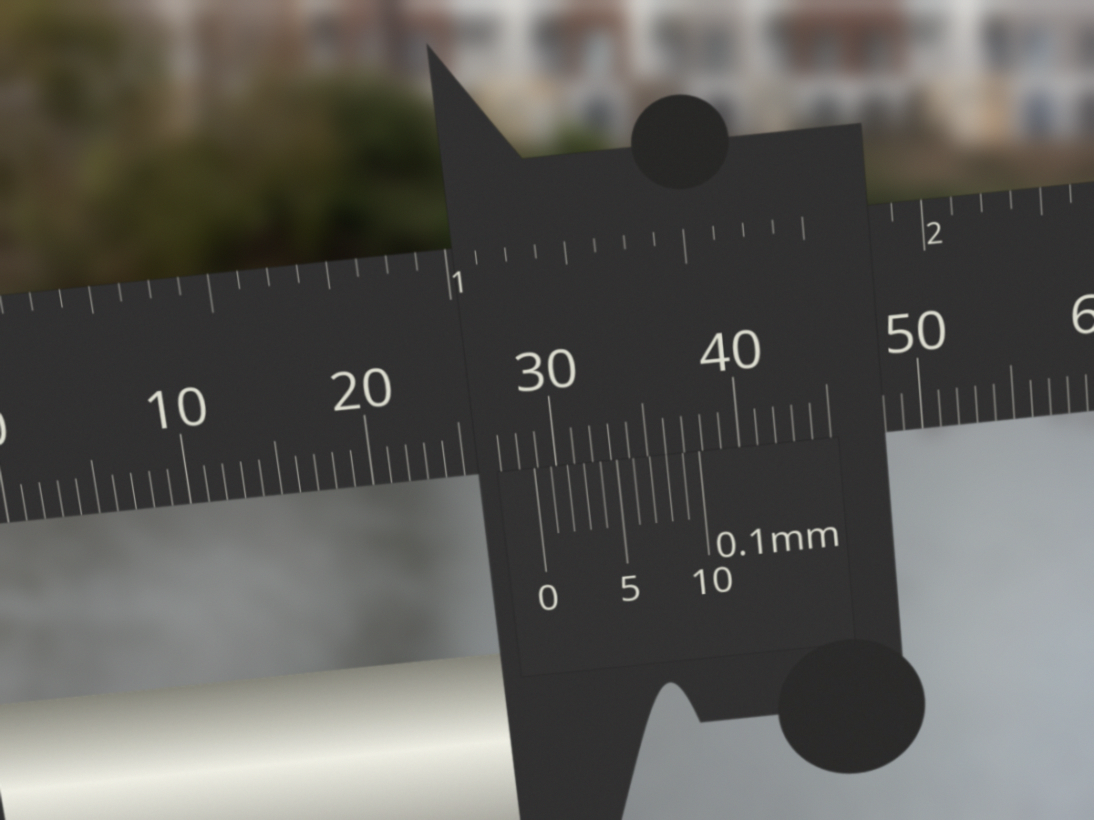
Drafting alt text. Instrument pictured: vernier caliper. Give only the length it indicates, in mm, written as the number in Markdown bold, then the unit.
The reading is **28.8** mm
